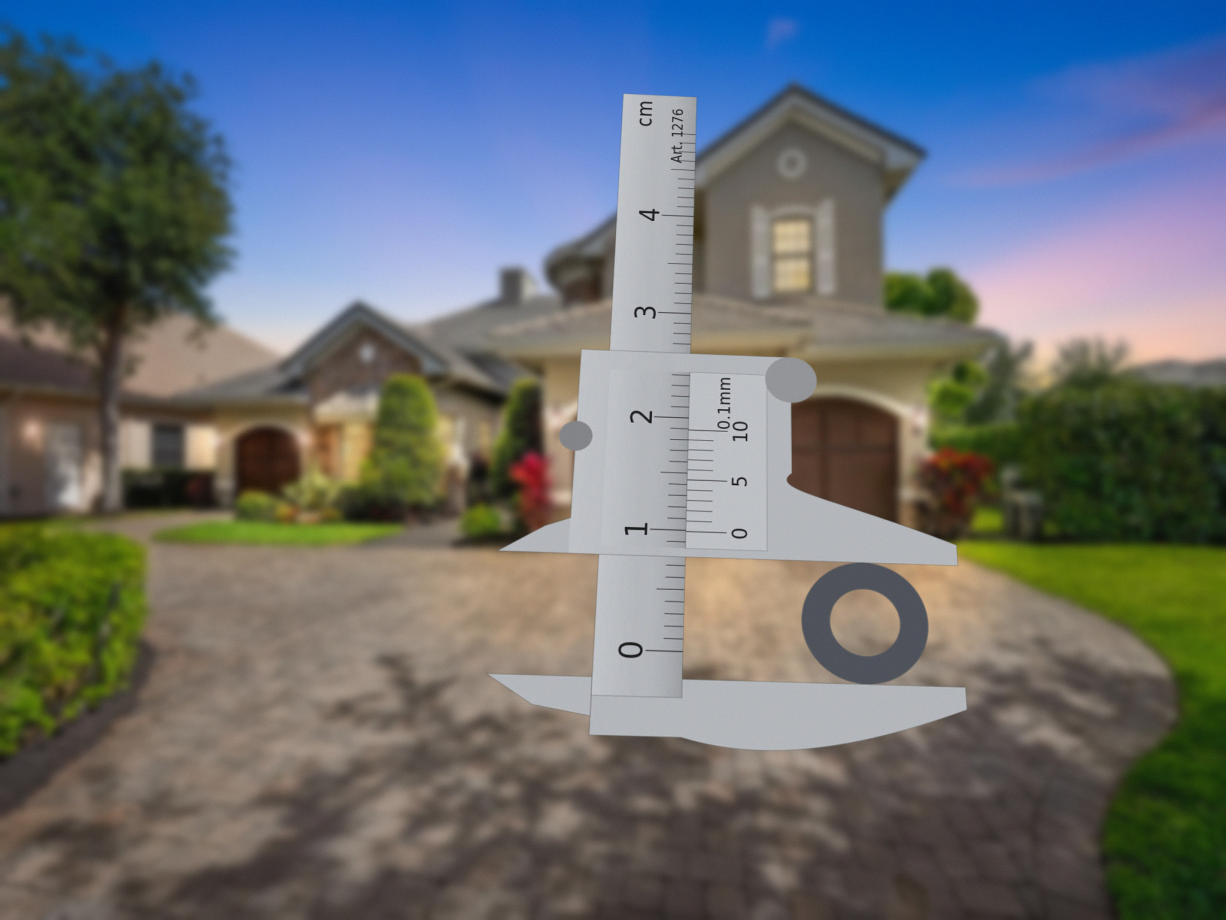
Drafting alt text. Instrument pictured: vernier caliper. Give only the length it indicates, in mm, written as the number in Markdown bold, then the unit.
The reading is **9.9** mm
